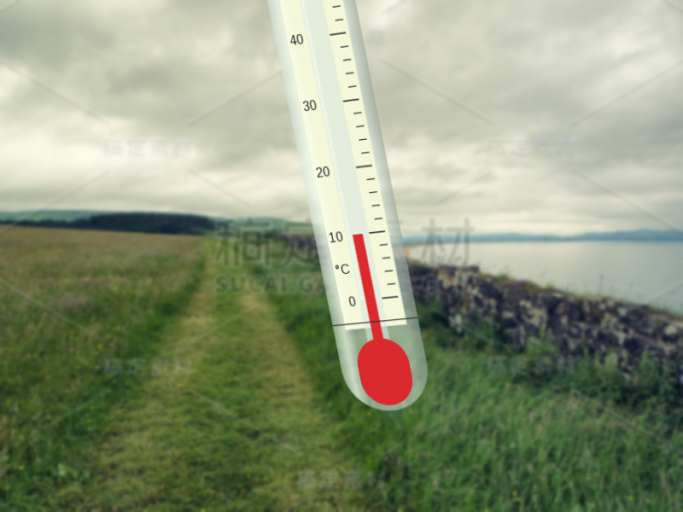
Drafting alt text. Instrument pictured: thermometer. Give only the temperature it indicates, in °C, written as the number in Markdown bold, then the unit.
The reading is **10** °C
